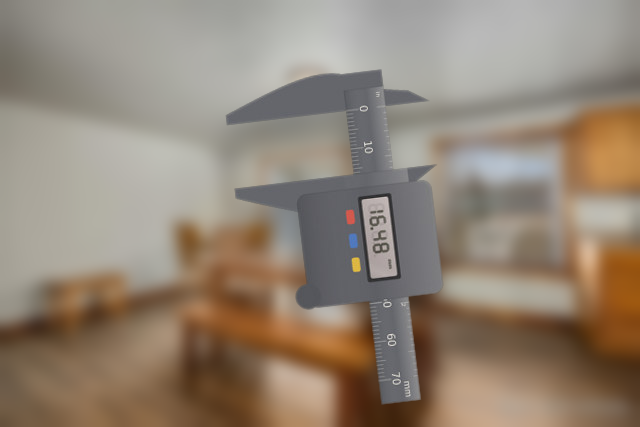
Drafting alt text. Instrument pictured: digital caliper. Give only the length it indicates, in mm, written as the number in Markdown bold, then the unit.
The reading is **16.48** mm
